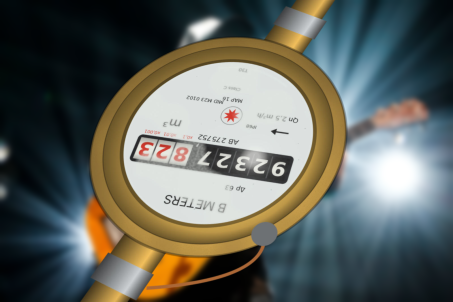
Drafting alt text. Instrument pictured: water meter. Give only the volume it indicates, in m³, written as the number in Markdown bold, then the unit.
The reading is **92327.823** m³
